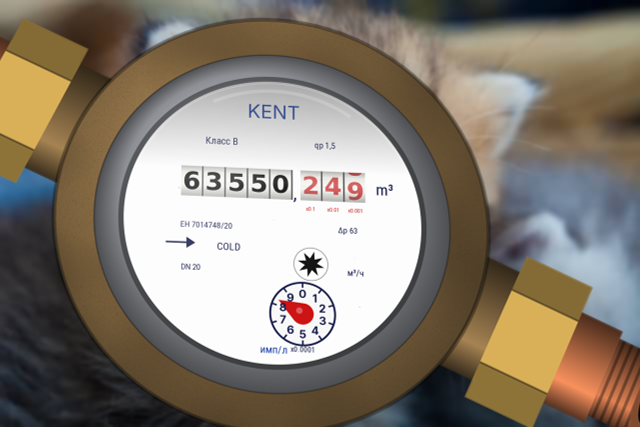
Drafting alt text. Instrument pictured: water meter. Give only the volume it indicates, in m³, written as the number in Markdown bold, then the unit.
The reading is **63550.2488** m³
